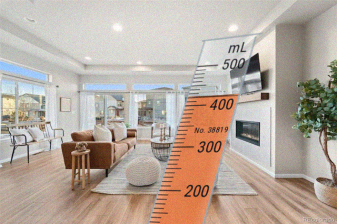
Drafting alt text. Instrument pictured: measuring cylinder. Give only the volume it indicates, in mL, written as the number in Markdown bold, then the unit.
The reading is **420** mL
